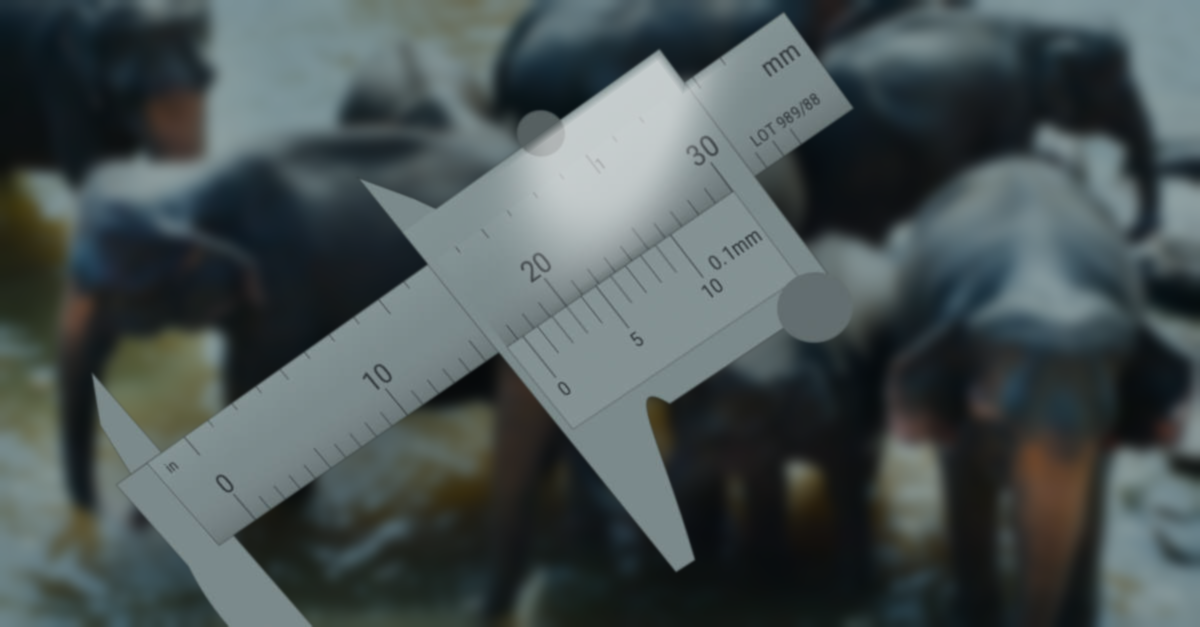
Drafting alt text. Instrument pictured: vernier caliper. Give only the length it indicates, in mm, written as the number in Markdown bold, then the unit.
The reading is **17.3** mm
